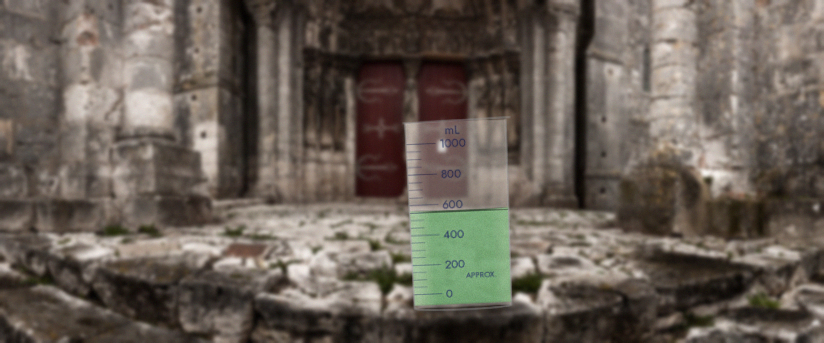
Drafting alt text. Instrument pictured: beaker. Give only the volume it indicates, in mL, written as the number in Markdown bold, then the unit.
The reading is **550** mL
